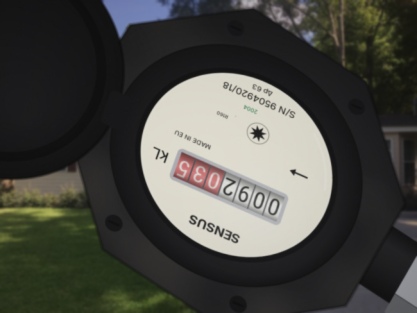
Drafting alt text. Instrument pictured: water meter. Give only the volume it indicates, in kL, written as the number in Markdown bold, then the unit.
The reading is **92.035** kL
